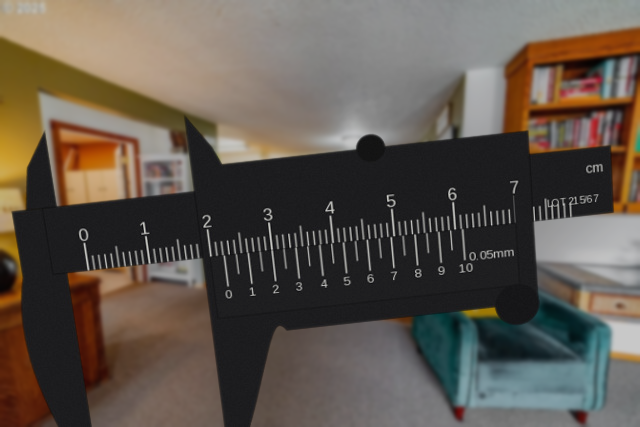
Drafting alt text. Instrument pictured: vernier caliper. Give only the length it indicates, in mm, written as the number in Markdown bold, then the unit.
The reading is **22.2** mm
